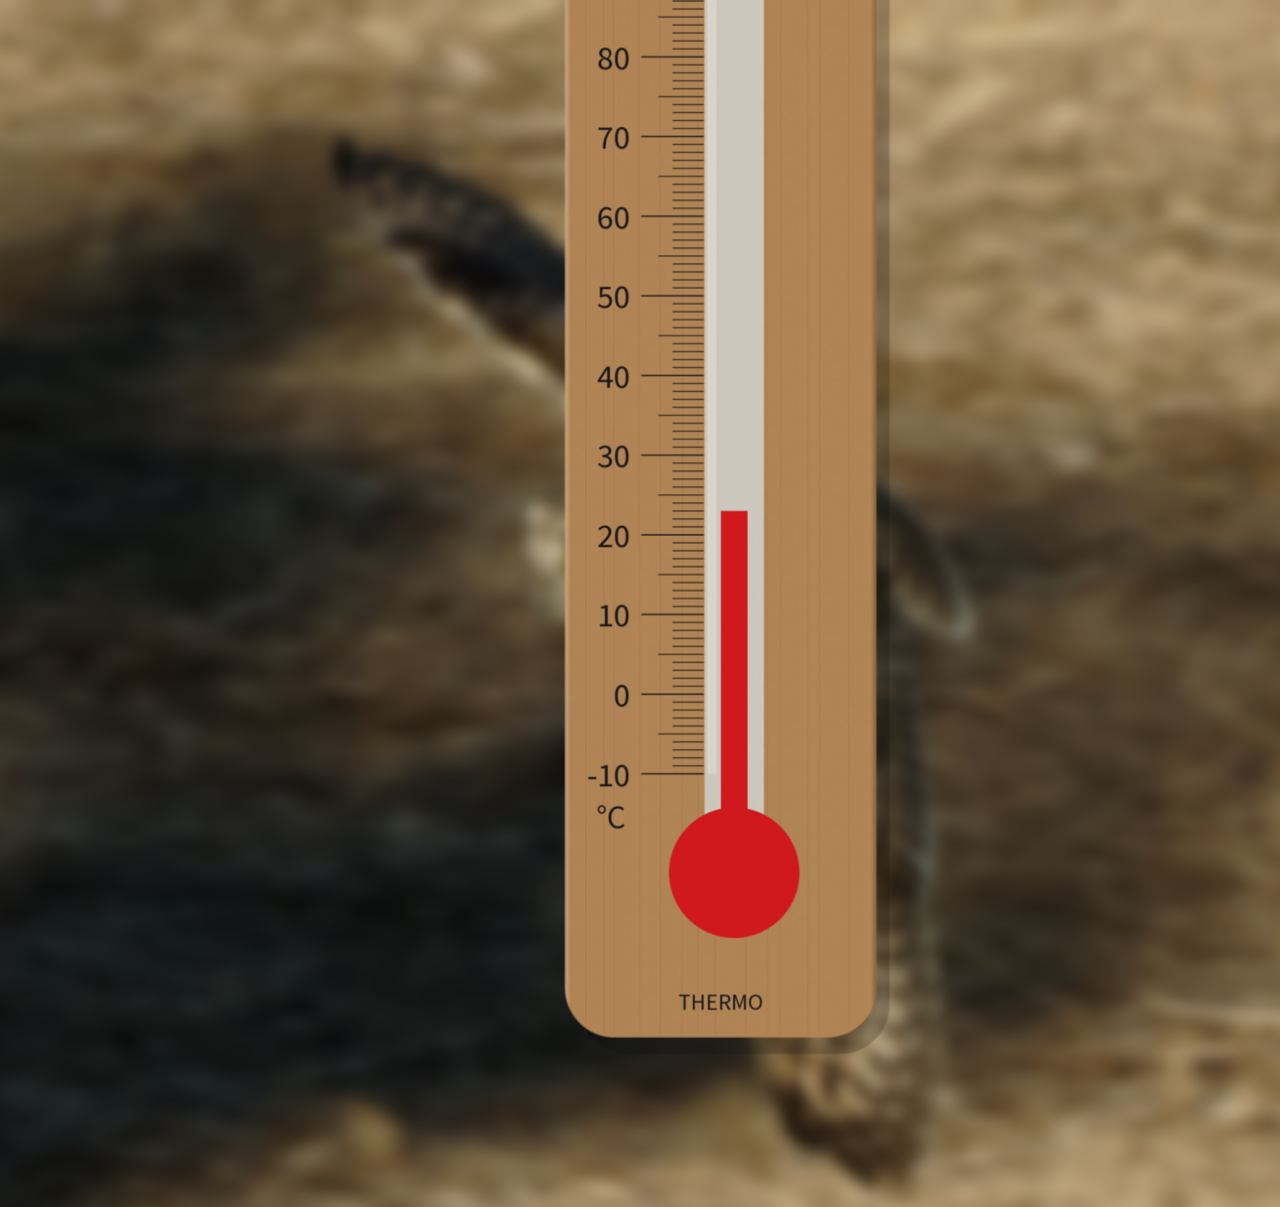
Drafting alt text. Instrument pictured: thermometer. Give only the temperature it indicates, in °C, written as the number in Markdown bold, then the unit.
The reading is **23** °C
